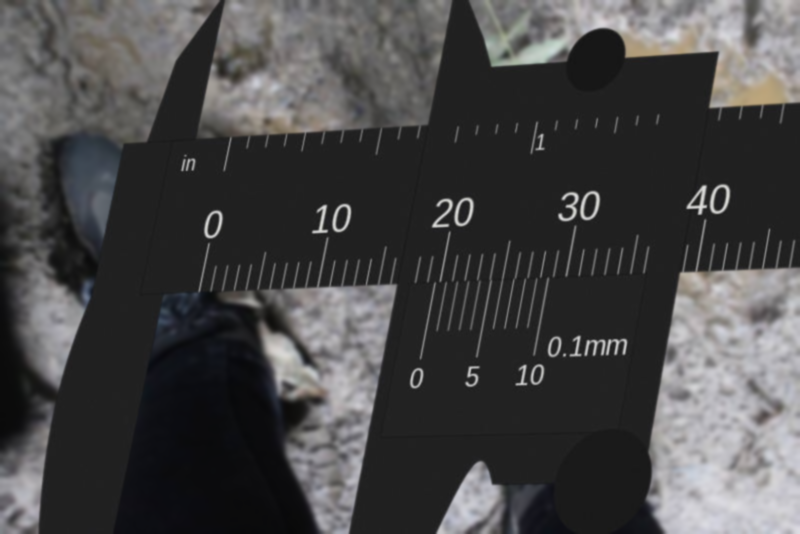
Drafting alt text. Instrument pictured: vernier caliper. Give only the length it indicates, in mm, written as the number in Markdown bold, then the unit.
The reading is **19.6** mm
